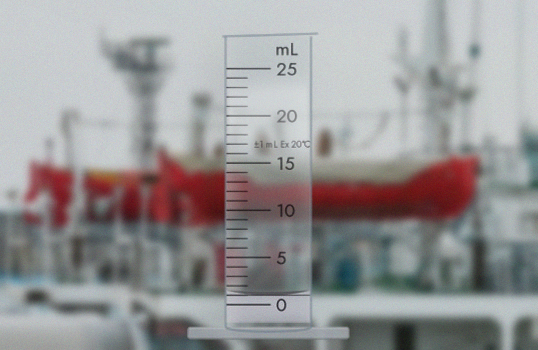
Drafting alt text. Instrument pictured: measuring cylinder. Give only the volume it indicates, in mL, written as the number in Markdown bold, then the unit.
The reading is **1** mL
